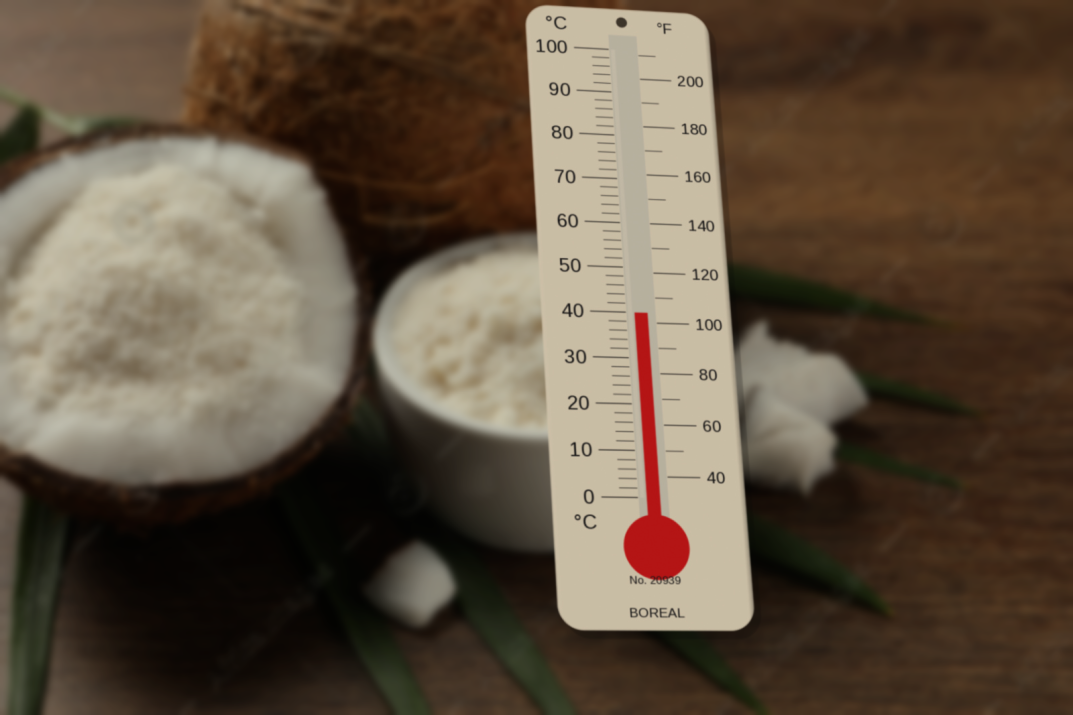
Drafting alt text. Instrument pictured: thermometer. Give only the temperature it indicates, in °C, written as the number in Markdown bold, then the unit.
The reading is **40** °C
